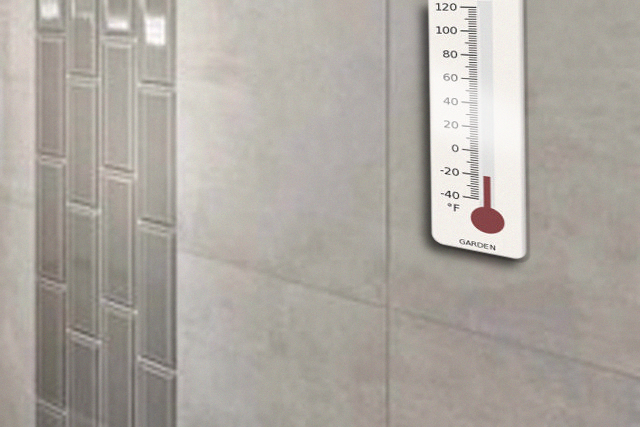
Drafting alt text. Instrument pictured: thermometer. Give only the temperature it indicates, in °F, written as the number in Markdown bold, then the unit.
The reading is **-20** °F
